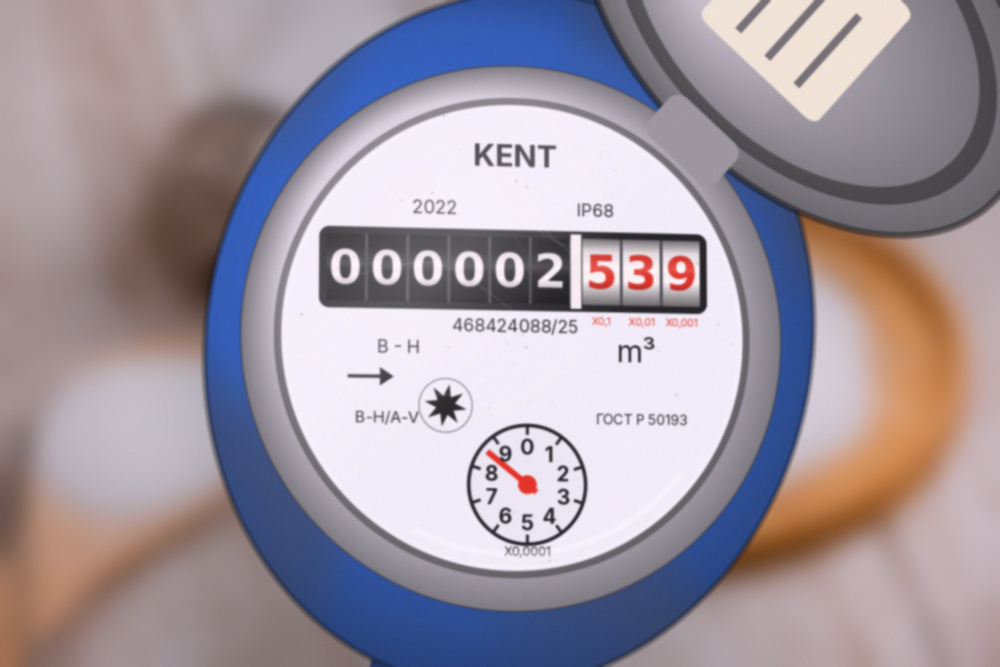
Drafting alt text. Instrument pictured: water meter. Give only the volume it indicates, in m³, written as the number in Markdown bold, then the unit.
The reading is **2.5398** m³
